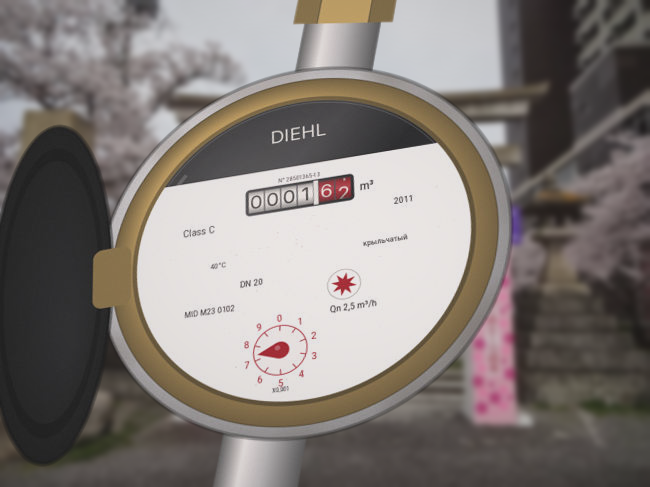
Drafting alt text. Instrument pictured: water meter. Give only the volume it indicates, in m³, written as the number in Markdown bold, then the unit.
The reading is **1.617** m³
